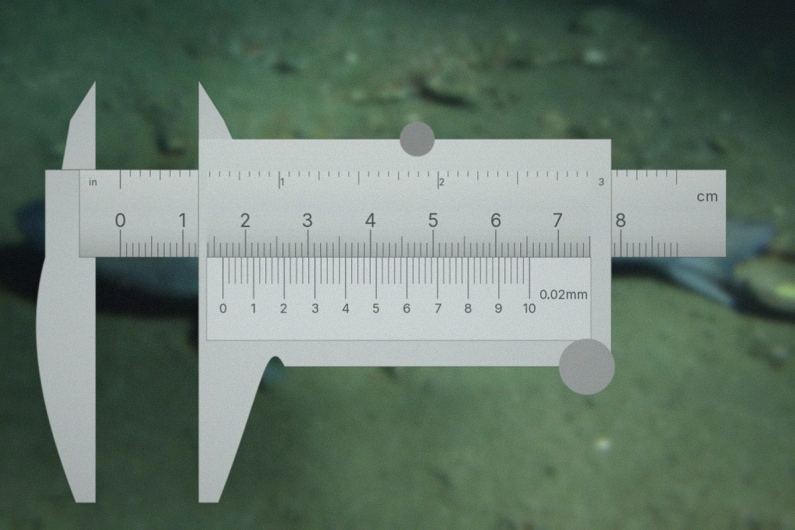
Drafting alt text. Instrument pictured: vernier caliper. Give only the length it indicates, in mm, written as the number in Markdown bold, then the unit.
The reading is **16.4** mm
